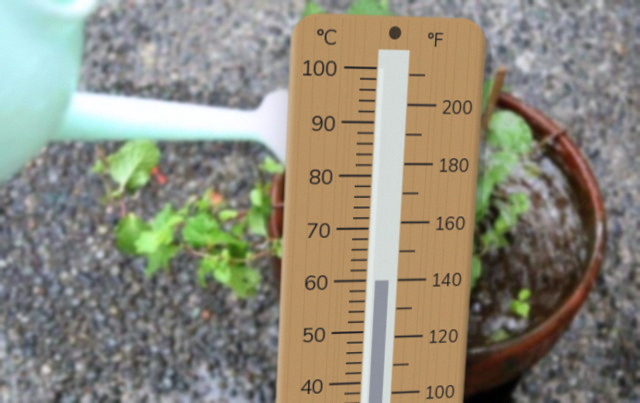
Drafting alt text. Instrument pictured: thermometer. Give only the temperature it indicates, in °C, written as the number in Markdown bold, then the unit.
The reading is **60** °C
